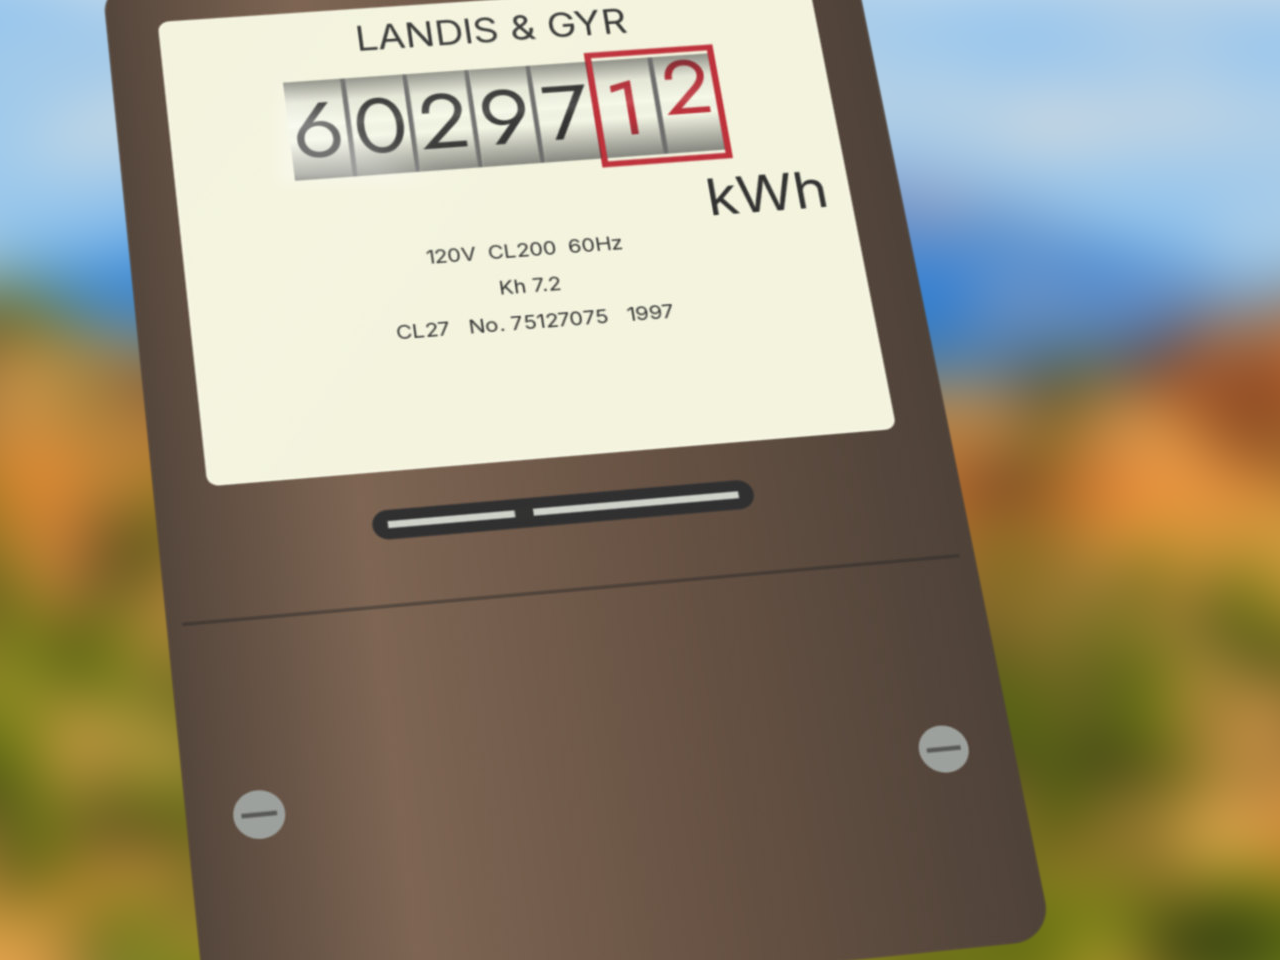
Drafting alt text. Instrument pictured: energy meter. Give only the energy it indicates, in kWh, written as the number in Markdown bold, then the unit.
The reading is **60297.12** kWh
